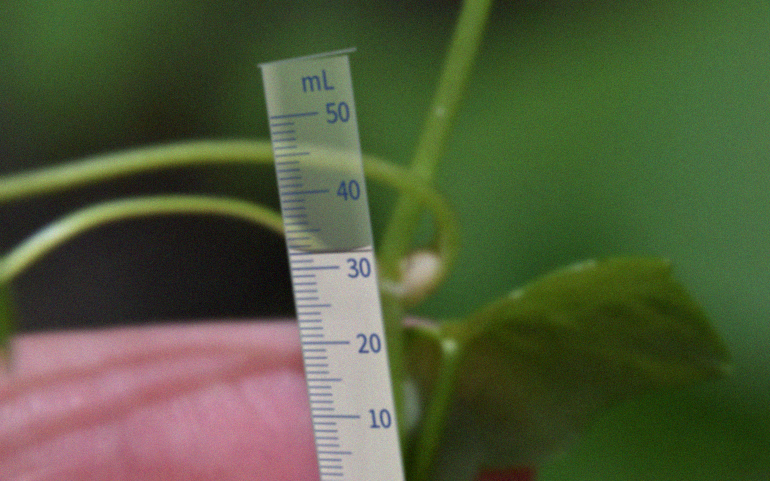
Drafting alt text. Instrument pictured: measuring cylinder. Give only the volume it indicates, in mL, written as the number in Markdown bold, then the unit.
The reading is **32** mL
